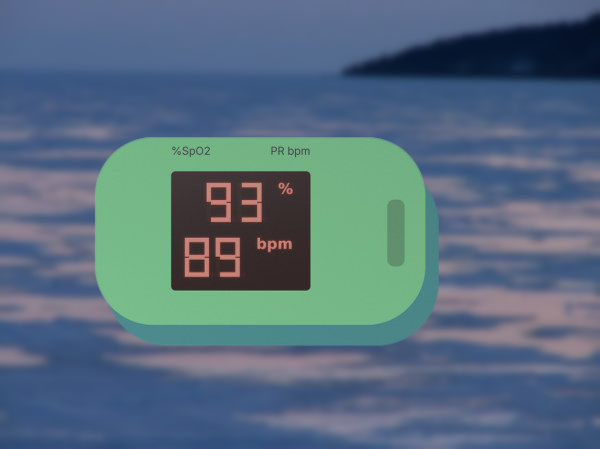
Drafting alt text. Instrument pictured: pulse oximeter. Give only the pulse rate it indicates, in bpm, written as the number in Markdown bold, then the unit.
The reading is **89** bpm
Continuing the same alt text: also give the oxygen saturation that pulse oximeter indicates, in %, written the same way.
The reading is **93** %
